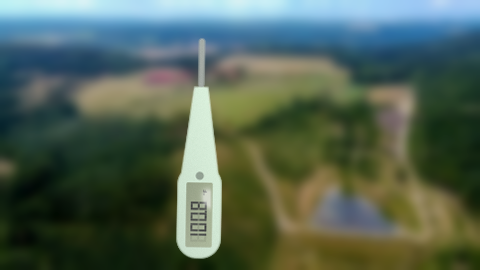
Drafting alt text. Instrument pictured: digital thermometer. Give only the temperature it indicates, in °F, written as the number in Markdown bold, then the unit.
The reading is **100.8** °F
